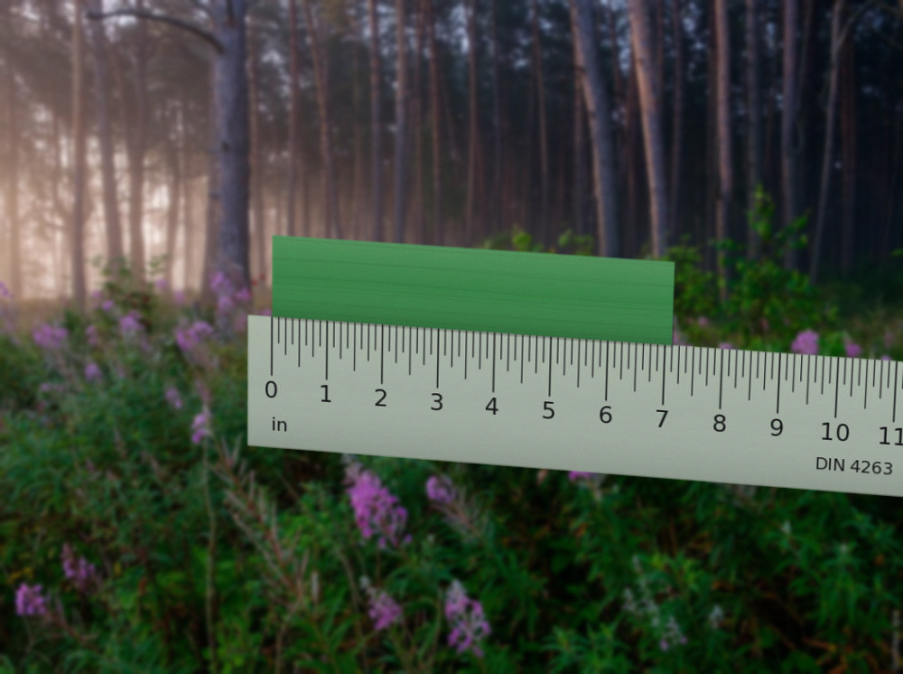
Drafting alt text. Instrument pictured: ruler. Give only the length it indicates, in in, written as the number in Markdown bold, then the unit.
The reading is **7.125** in
